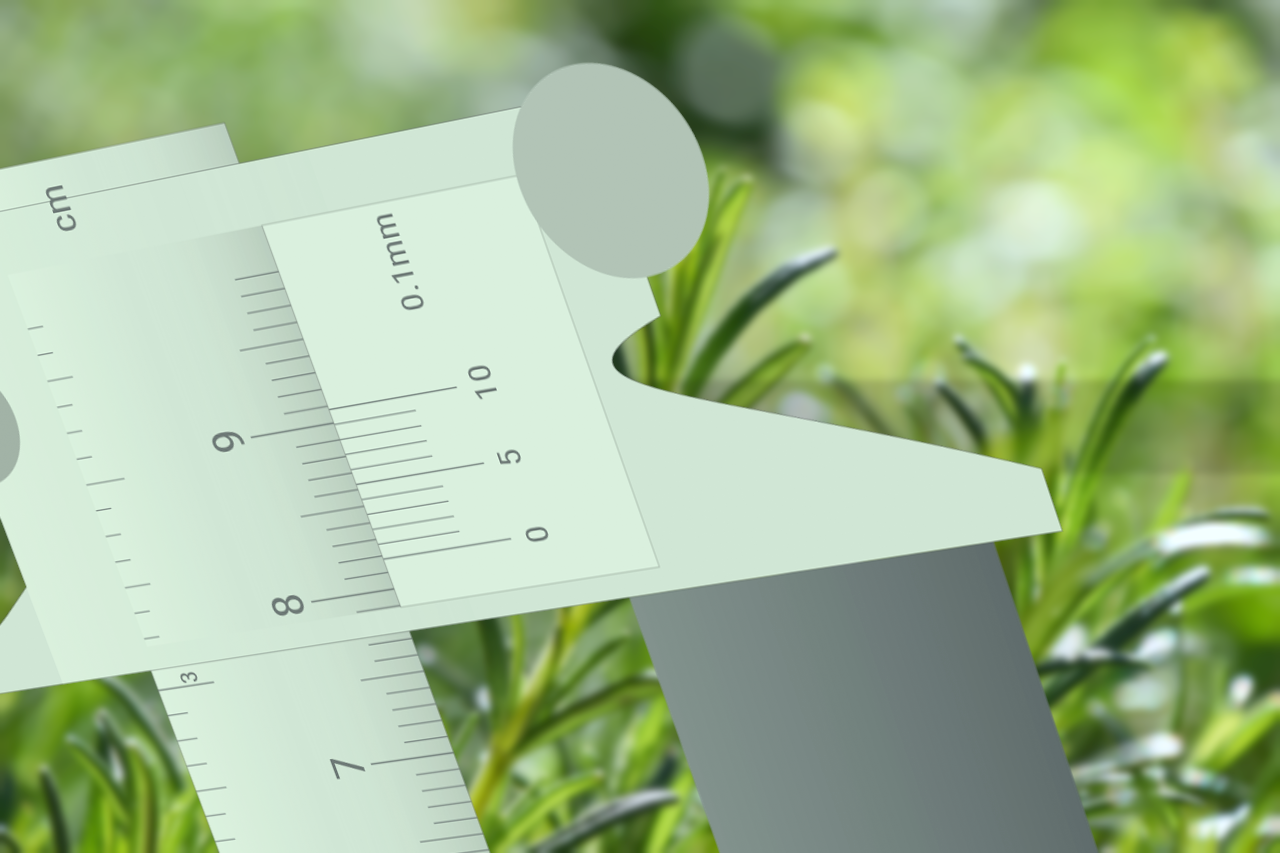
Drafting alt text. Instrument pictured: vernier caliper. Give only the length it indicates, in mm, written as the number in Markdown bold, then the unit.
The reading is **81.8** mm
